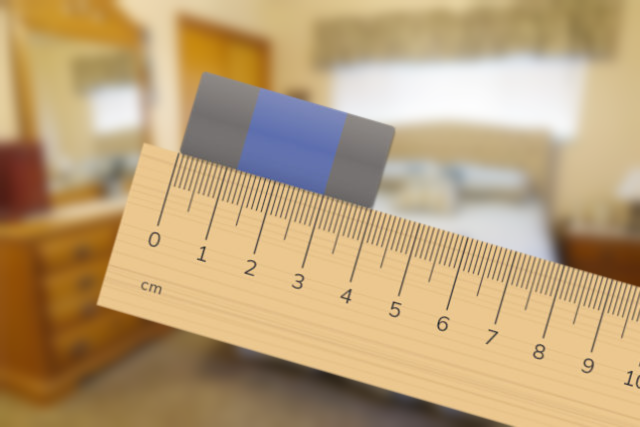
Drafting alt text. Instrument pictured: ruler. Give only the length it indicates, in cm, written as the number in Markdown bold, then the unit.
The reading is **4** cm
